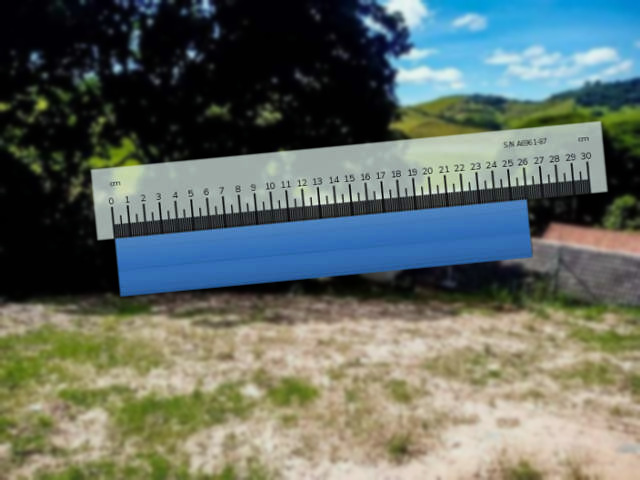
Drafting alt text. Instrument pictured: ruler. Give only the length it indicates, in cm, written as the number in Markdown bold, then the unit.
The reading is **26** cm
